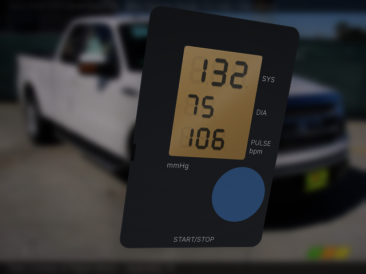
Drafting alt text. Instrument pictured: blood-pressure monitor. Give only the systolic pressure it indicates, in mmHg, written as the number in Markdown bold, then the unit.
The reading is **132** mmHg
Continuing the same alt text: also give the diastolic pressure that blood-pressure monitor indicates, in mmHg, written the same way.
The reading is **75** mmHg
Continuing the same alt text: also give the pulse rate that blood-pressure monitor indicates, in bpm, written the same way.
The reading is **106** bpm
